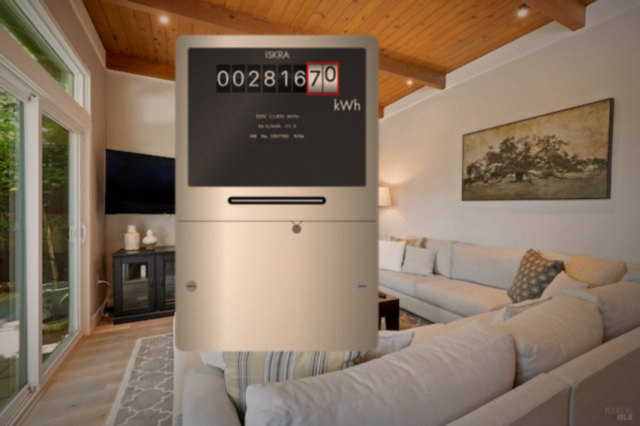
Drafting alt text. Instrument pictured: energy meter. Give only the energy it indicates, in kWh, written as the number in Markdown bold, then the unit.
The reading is **2816.70** kWh
